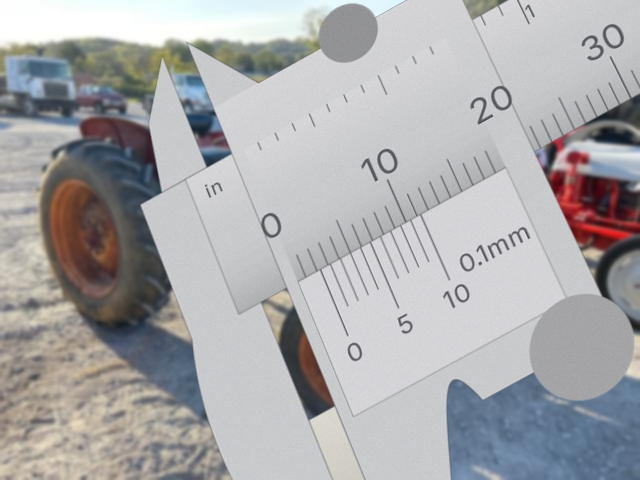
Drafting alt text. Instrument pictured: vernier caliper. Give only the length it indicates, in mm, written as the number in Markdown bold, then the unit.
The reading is **2.3** mm
